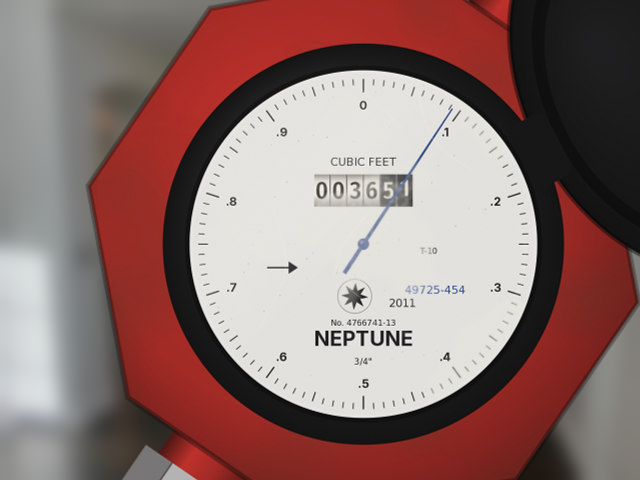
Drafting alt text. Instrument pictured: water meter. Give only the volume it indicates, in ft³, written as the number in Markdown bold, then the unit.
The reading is **3651.09** ft³
